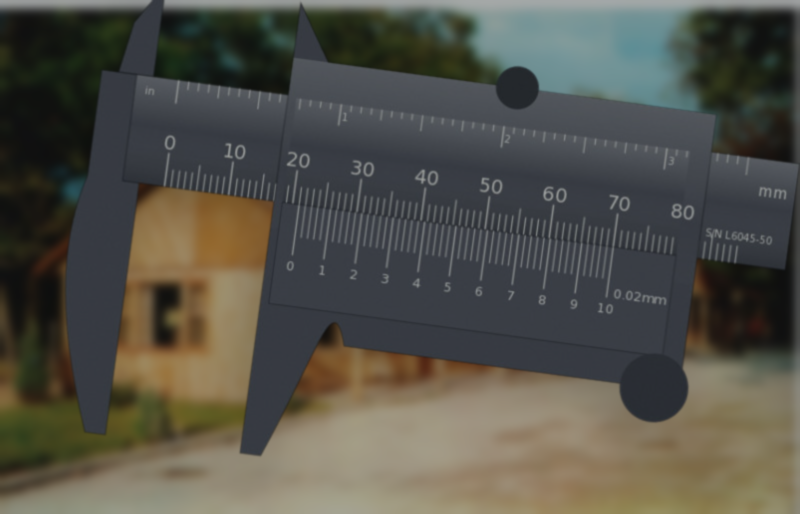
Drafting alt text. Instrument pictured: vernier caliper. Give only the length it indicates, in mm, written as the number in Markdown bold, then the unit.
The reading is **21.0** mm
